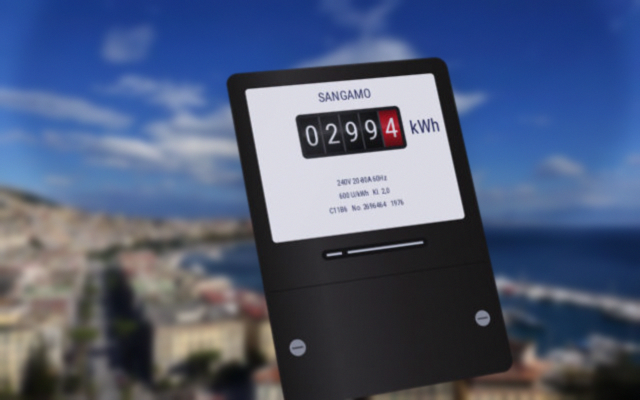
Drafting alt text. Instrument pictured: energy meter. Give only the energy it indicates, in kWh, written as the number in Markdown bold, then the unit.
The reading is **299.4** kWh
